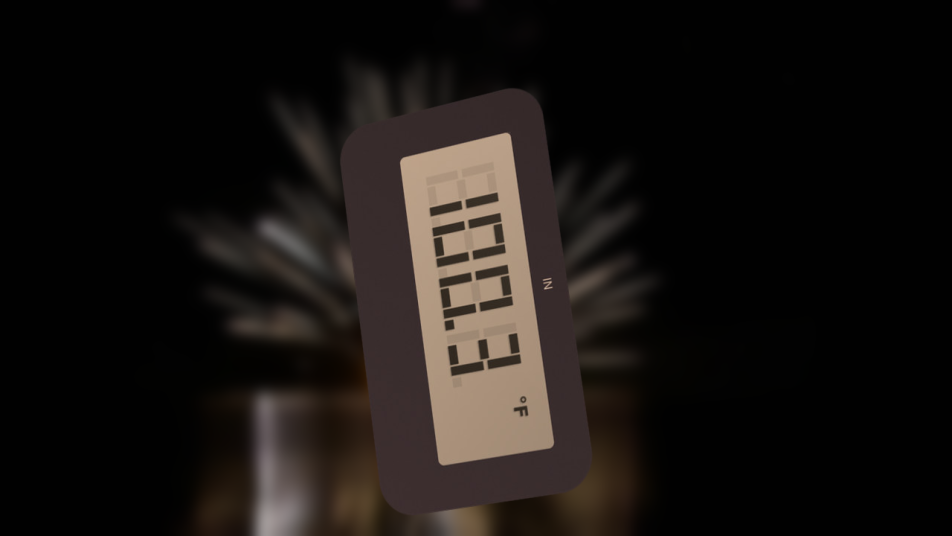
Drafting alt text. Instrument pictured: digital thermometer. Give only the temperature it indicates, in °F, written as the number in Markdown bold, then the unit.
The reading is **100.3** °F
